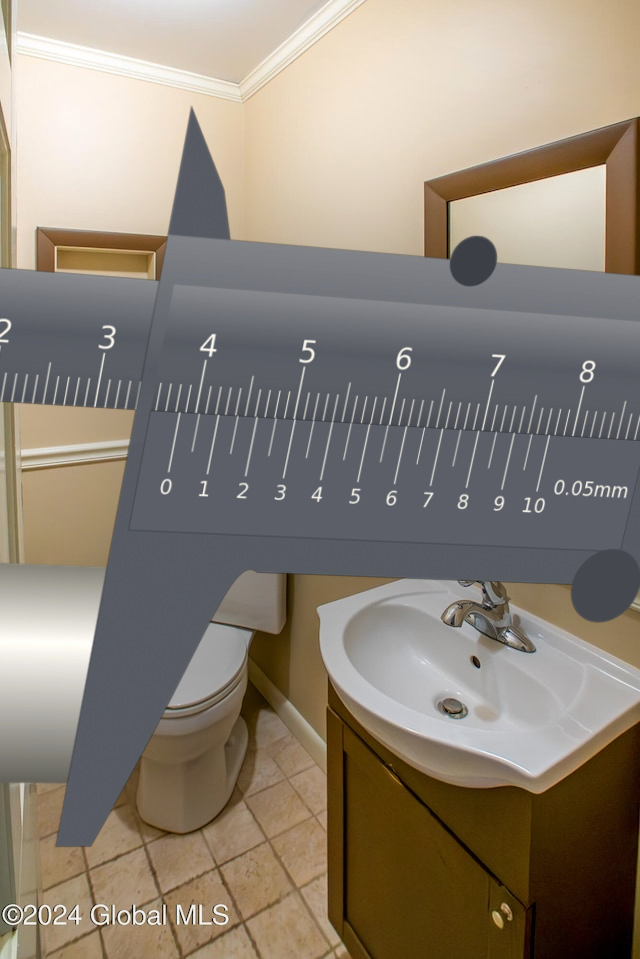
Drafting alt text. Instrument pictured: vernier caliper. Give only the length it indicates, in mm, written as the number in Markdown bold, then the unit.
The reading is **38.4** mm
